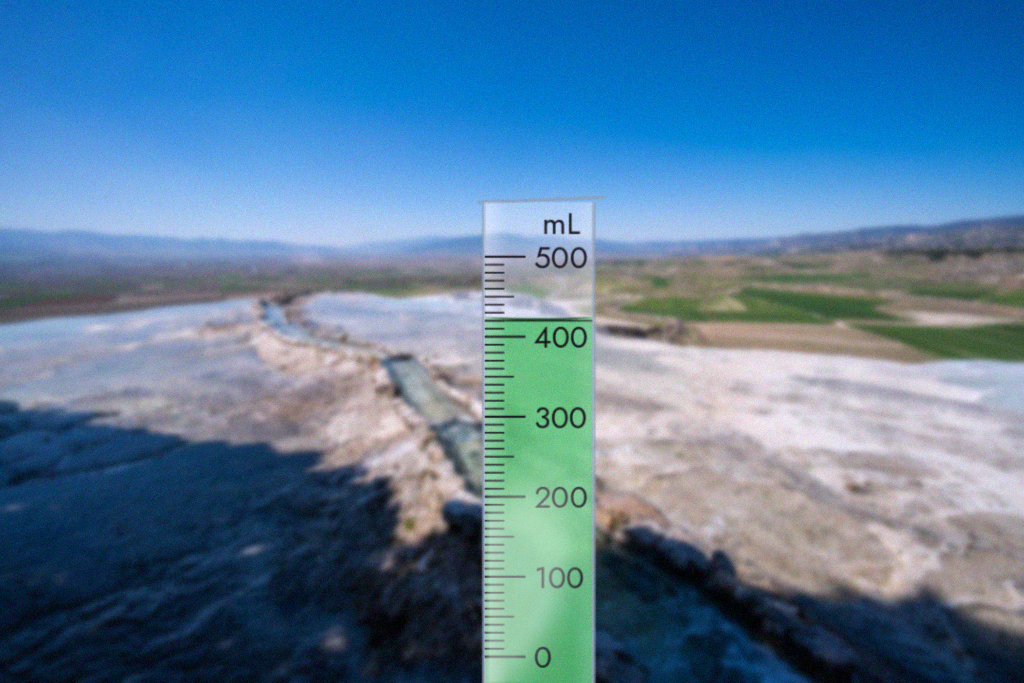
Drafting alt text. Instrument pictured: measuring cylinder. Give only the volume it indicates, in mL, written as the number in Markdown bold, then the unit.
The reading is **420** mL
